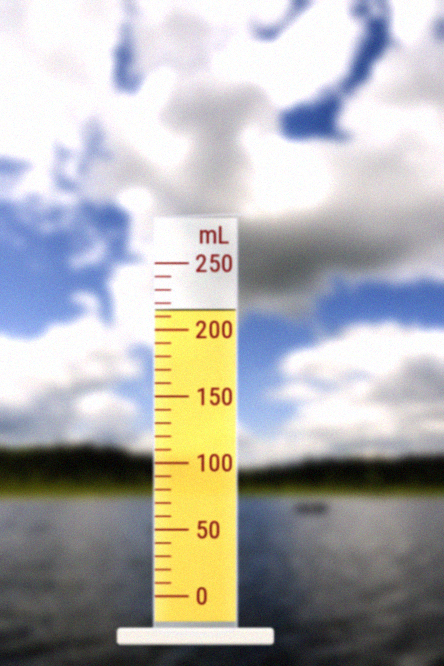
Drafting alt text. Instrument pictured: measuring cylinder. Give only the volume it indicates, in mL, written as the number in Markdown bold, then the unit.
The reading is **215** mL
